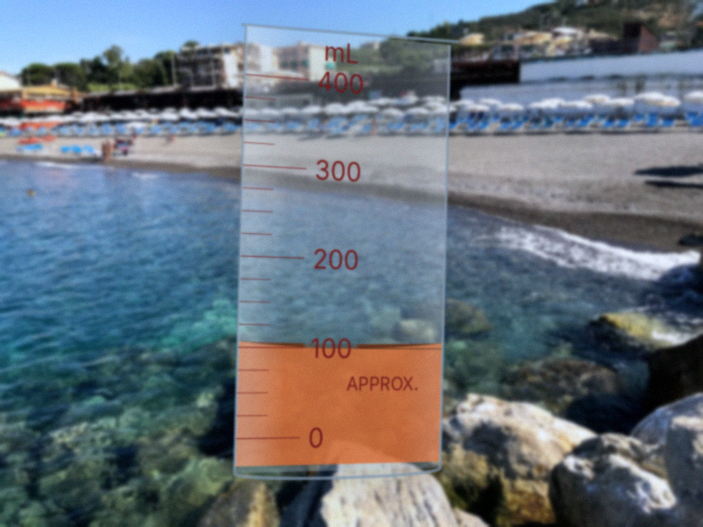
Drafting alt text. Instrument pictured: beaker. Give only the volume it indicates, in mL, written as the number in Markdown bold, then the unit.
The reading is **100** mL
